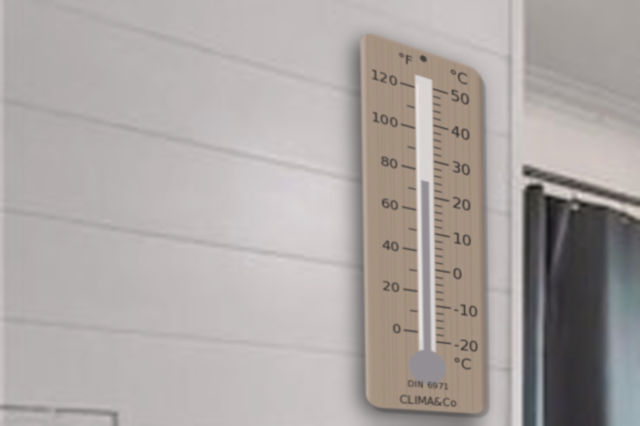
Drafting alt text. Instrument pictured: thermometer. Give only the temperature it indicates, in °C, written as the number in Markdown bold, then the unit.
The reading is **24** °C
